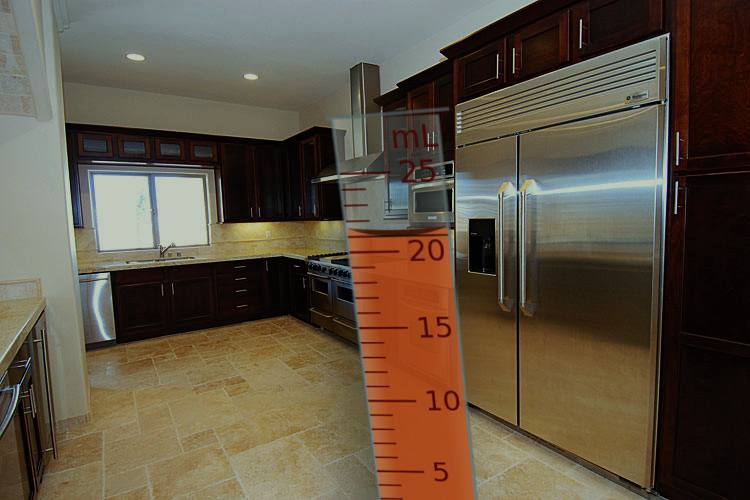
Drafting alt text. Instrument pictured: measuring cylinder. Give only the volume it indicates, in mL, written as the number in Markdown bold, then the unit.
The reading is **21** mL
